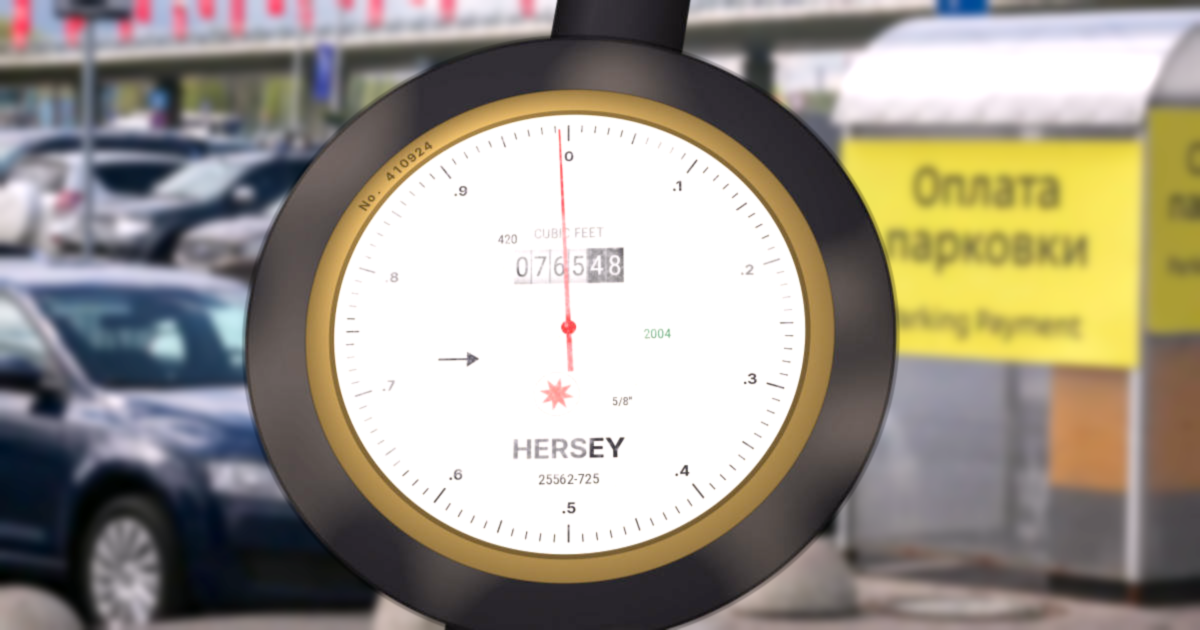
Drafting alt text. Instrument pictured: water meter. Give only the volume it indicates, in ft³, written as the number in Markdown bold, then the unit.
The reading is **76547.99** ft³
